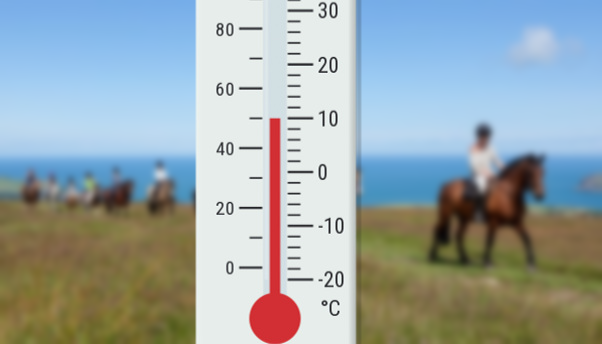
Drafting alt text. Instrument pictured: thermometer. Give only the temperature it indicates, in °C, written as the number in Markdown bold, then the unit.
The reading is **10** °C
